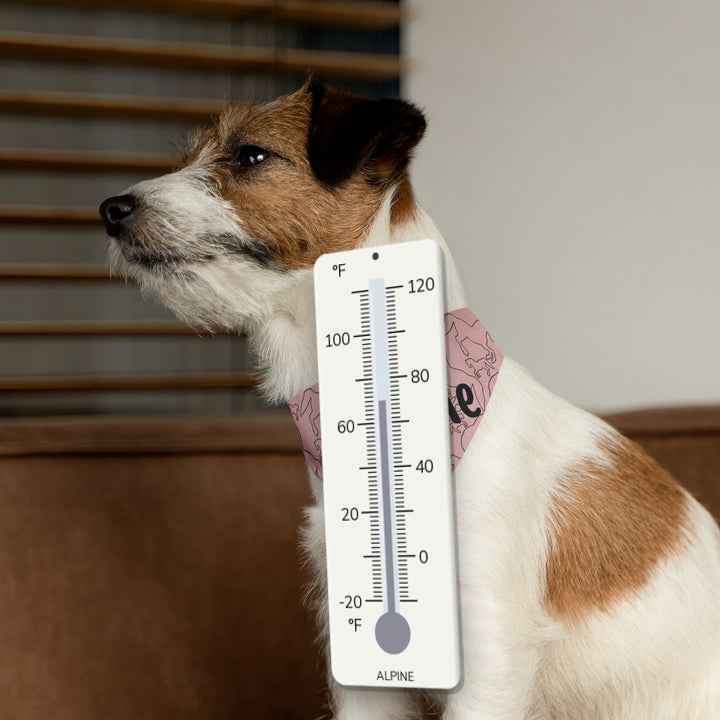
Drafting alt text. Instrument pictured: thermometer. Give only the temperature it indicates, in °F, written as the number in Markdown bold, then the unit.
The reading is **70** °F
